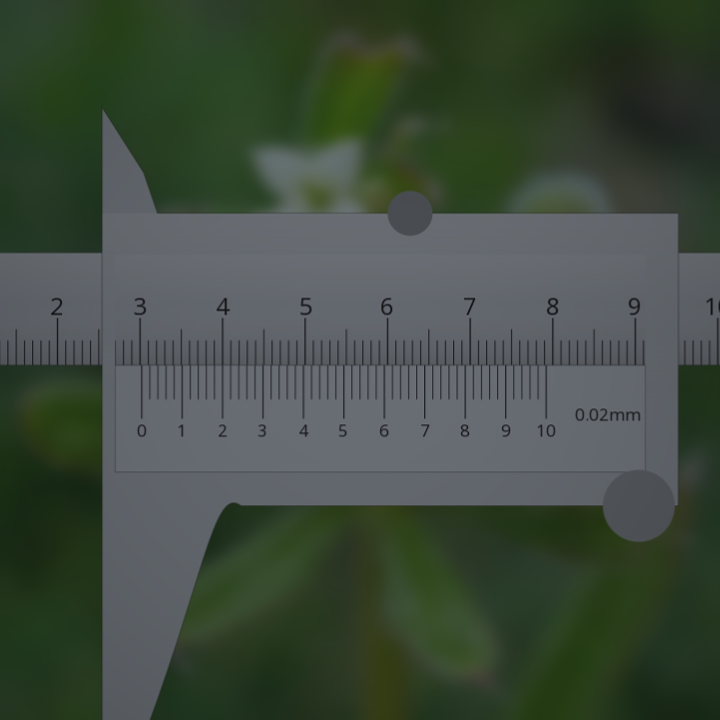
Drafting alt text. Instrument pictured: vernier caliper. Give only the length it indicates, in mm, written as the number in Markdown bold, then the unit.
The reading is **30.2** mm
